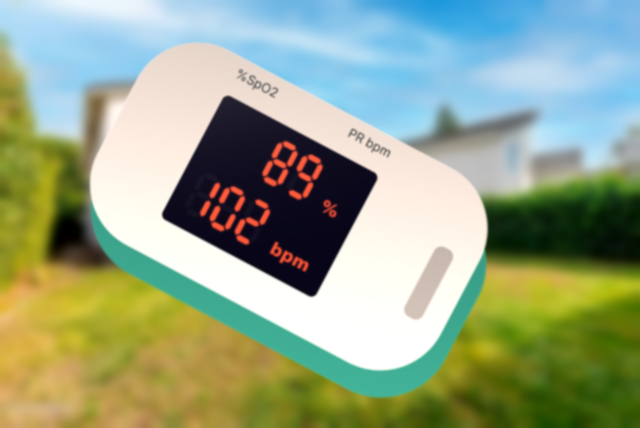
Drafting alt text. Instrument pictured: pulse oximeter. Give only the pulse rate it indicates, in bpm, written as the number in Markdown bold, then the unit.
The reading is **102** bpm
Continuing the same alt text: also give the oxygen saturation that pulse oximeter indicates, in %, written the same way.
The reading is **89** %
